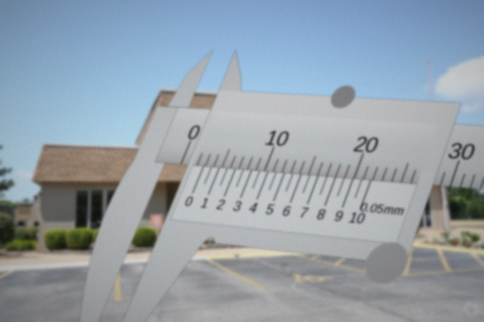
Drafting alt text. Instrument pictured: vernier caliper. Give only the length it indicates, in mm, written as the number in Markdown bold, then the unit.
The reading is **2.8** mm
